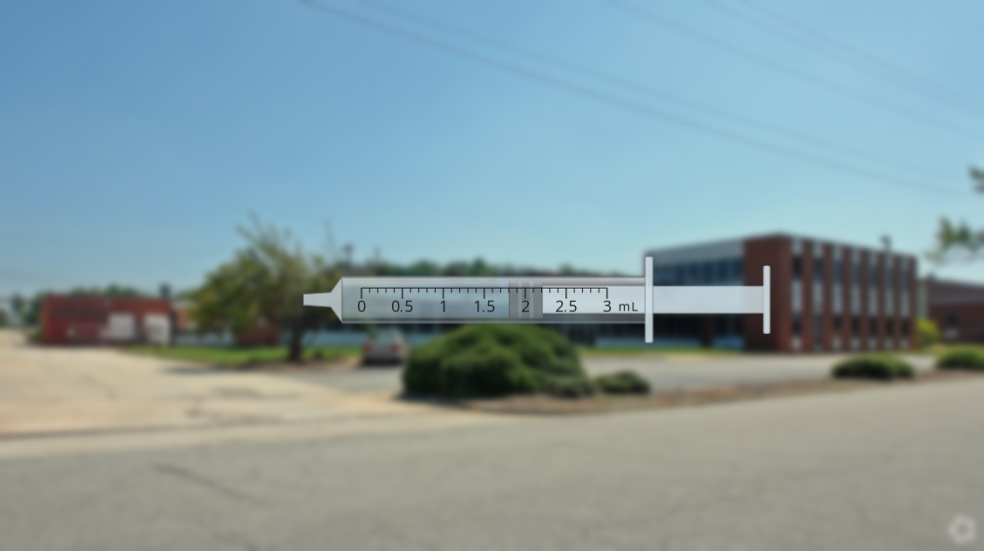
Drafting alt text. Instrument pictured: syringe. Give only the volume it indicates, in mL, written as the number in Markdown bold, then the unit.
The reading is **1.8** mL
